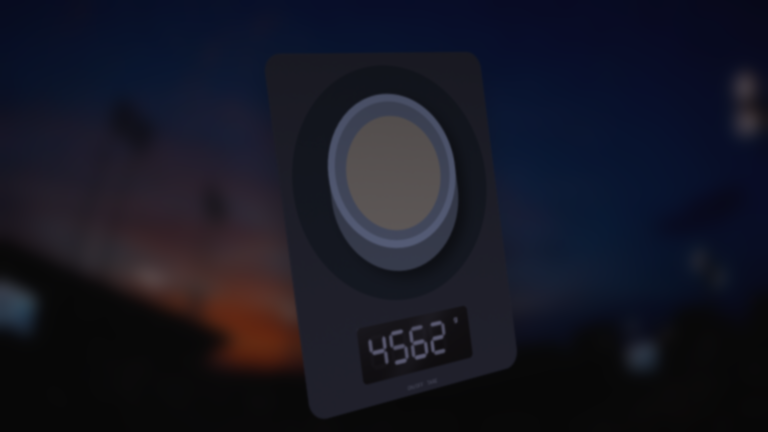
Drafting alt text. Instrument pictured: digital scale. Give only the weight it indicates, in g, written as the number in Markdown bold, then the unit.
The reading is **4562** g
